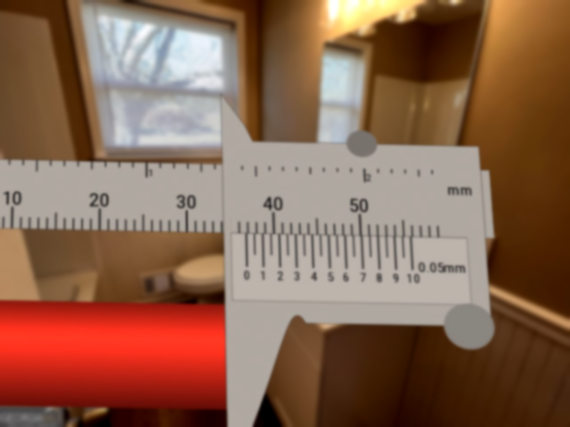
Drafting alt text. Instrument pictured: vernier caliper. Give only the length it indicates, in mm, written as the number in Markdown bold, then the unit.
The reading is **36.8** mm
